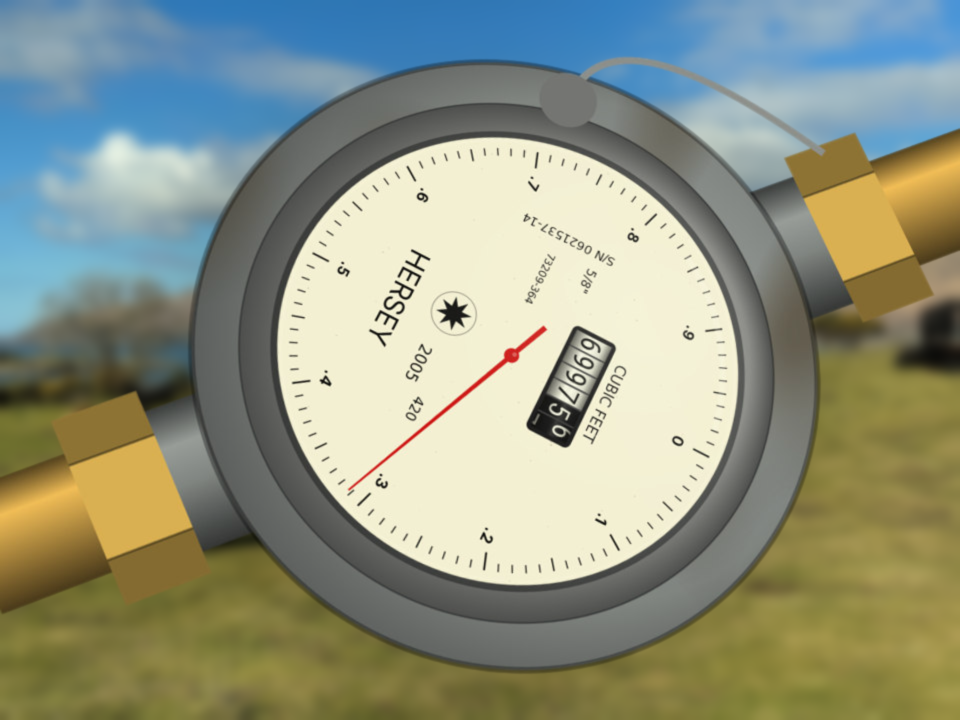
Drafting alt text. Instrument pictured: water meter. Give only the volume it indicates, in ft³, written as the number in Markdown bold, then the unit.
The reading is **699756.31** ft³
